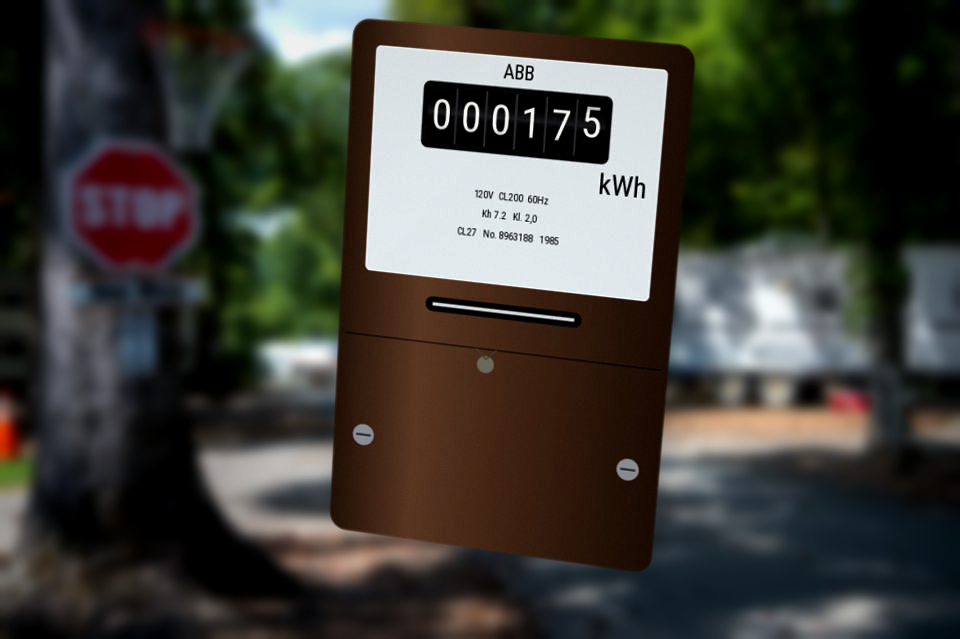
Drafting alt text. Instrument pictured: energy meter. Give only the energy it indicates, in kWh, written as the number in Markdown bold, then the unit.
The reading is **175** kWh
